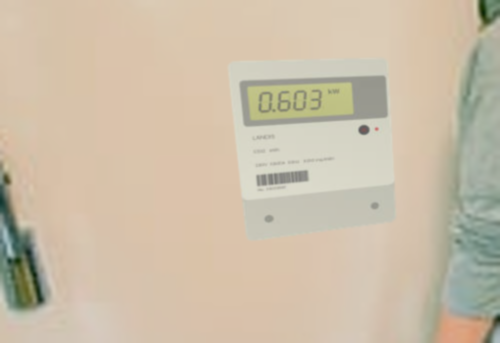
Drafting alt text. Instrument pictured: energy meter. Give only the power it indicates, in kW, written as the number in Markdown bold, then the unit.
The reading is **0.603** kW
